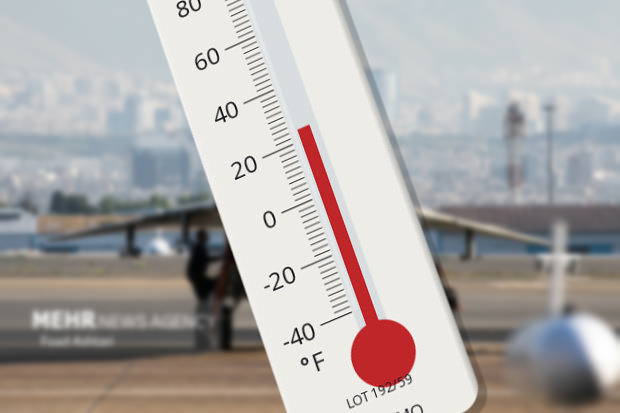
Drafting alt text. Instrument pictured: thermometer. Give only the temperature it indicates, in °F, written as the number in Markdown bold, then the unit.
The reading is **24** °F
